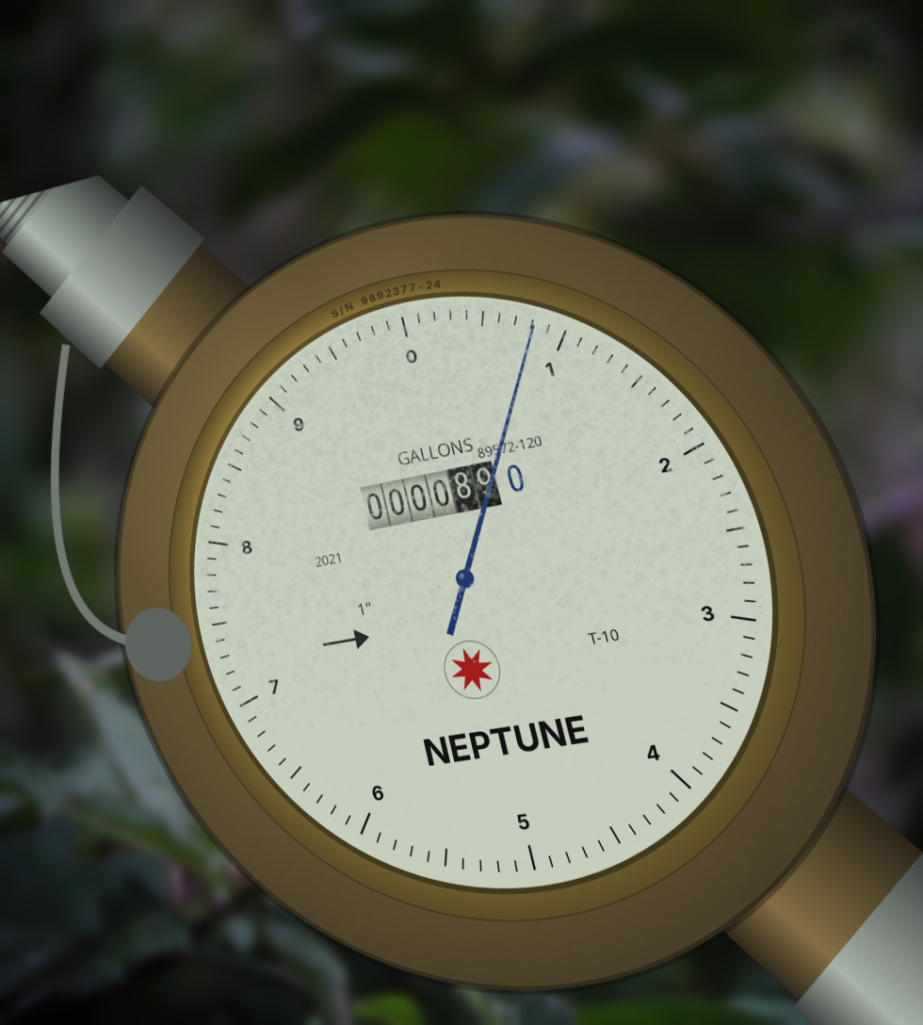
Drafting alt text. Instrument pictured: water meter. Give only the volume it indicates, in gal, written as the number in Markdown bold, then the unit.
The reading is **890.8** gal
